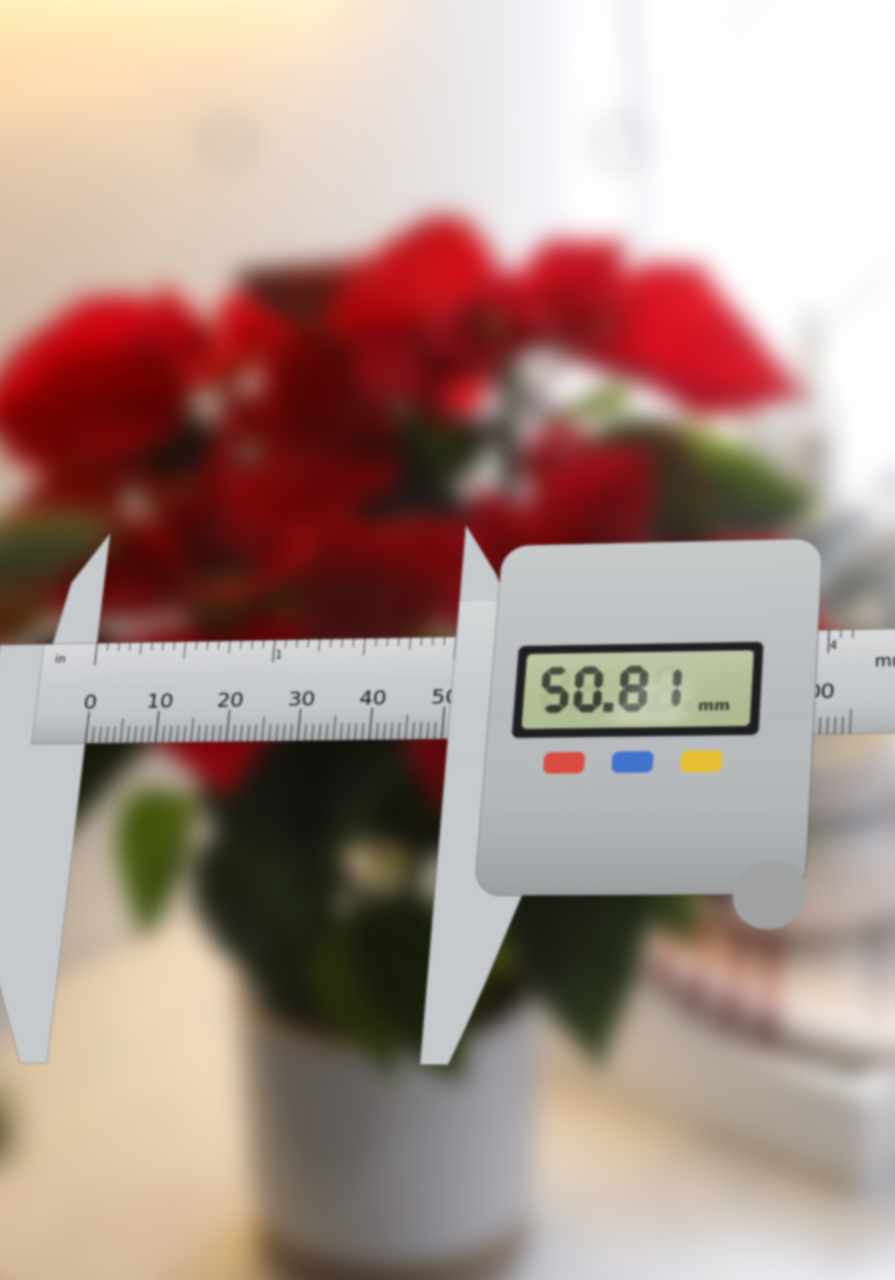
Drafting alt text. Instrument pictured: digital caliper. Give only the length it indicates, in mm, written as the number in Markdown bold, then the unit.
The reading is **50.81** mm
